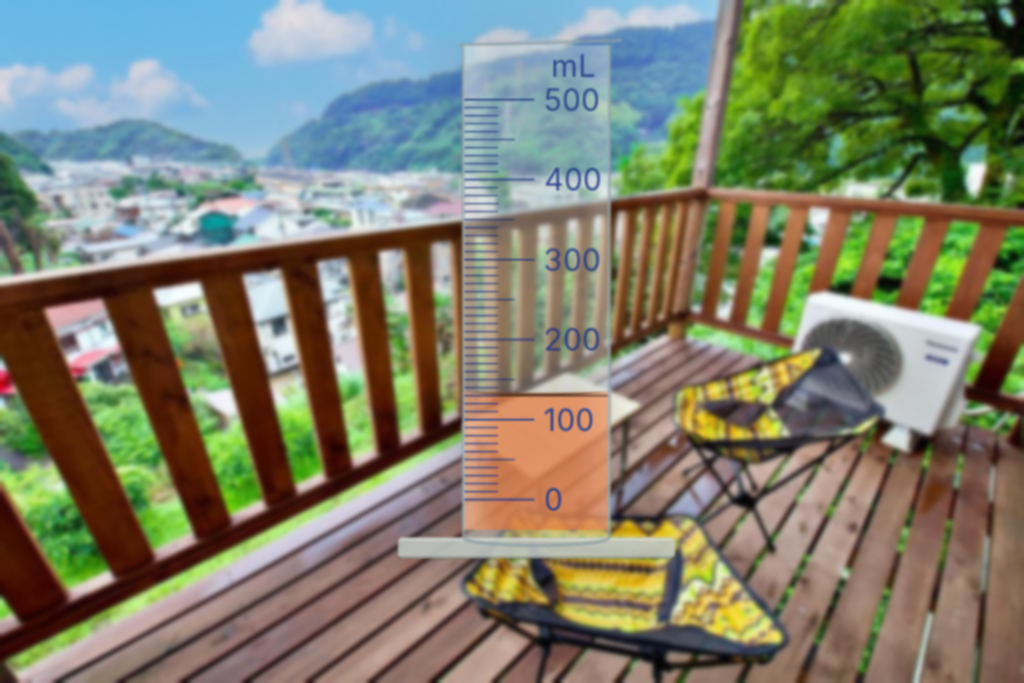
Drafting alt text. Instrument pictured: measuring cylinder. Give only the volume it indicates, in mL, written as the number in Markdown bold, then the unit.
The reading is **130** mL
